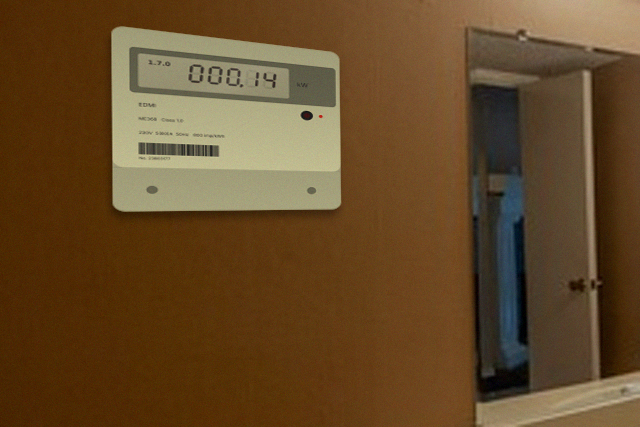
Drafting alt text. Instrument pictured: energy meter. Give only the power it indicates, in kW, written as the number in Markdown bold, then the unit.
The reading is **0.14** kW
